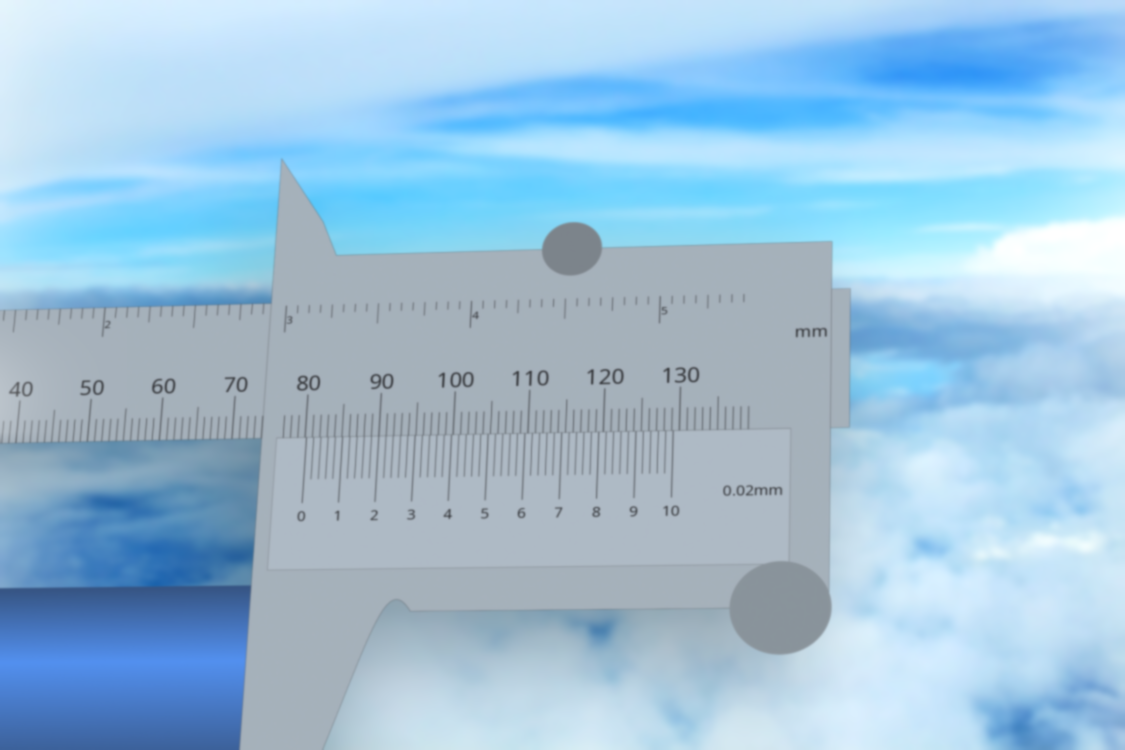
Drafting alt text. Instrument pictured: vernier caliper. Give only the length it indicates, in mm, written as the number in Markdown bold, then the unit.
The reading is **80.2** mm
